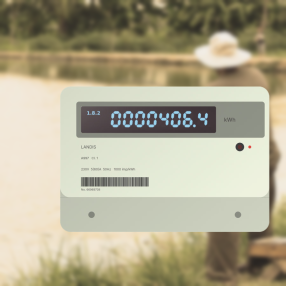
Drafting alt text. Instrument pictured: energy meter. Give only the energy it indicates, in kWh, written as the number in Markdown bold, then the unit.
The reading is **406.4** kWh
